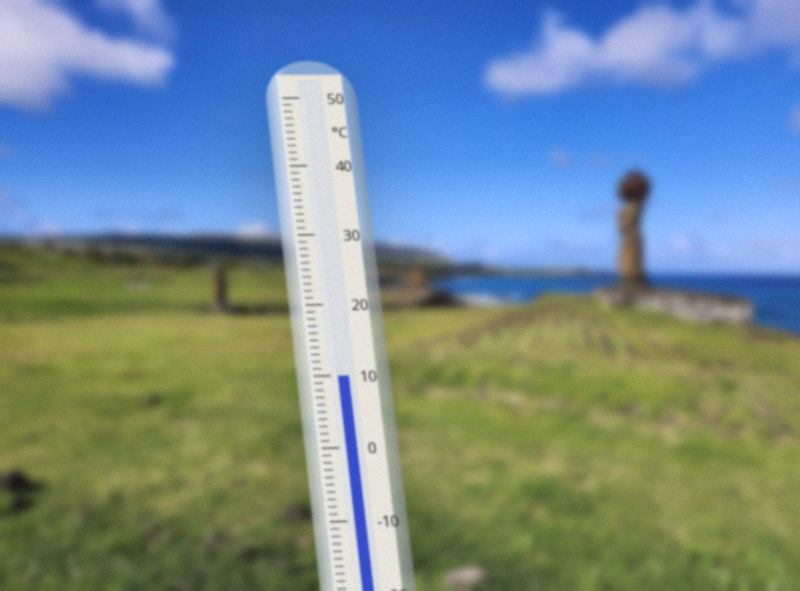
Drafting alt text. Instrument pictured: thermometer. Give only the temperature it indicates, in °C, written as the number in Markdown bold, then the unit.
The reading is **10** °C
